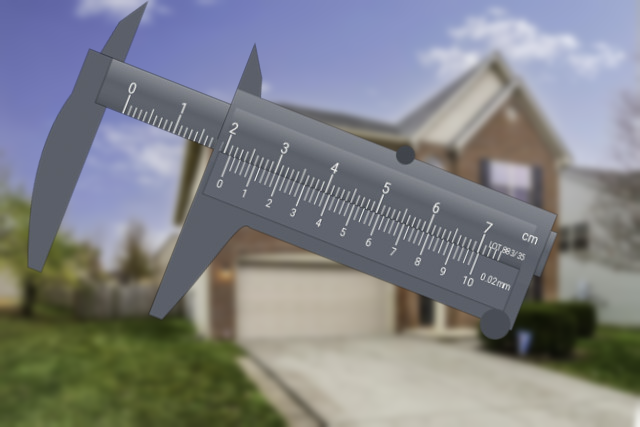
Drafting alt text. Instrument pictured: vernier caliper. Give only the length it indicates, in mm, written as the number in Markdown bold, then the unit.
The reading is **21.2** mm
